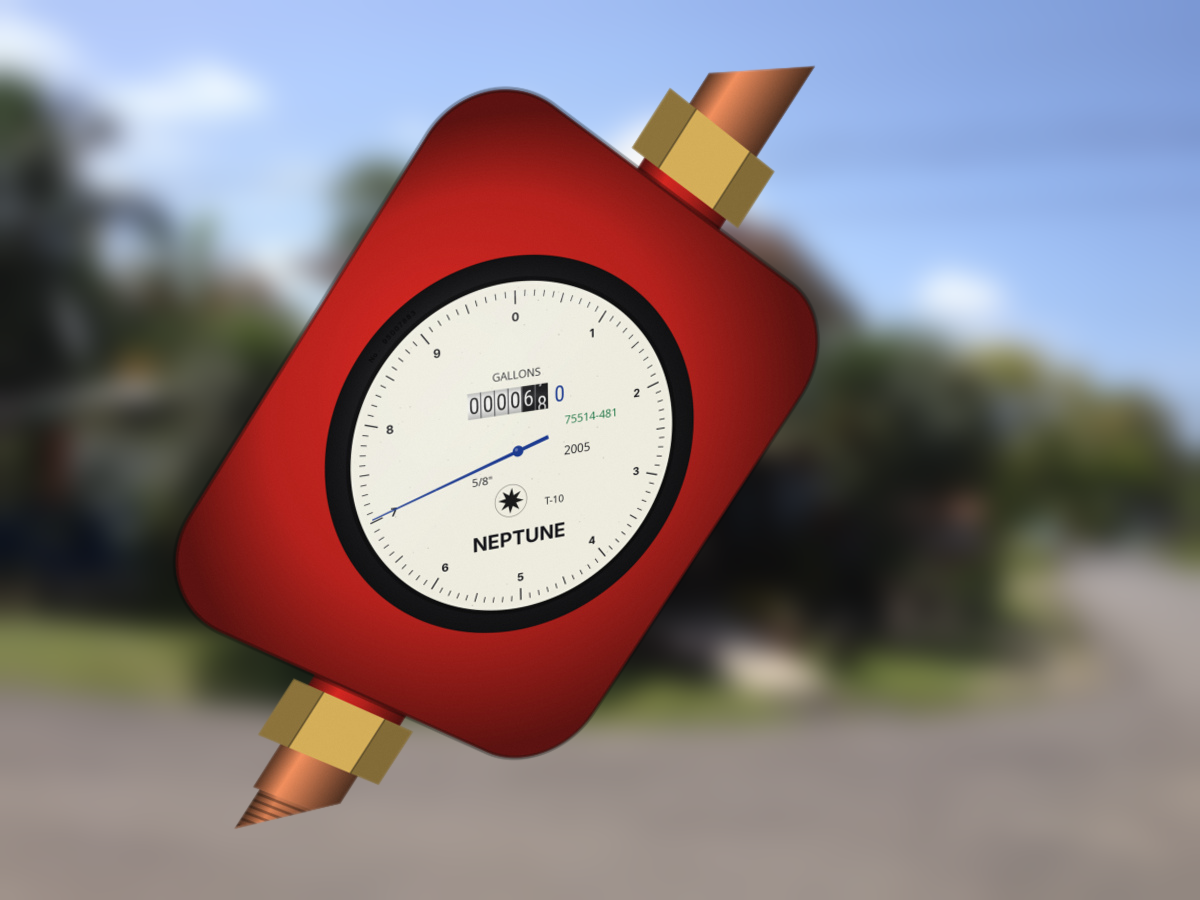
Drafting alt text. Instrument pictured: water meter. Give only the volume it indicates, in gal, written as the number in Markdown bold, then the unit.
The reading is **677.0** gal
